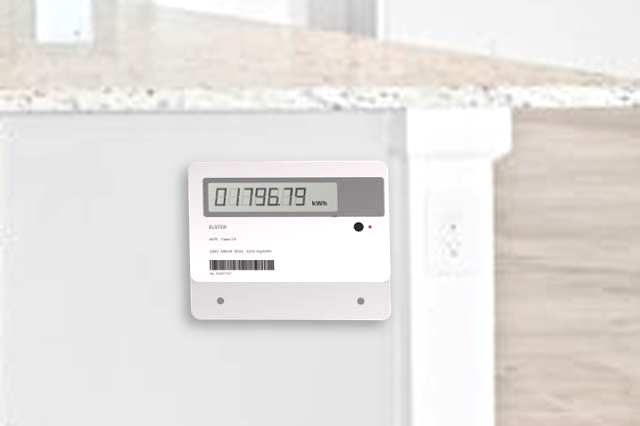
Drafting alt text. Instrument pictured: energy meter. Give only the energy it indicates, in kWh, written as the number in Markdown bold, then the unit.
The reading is **1796.79** kWh
